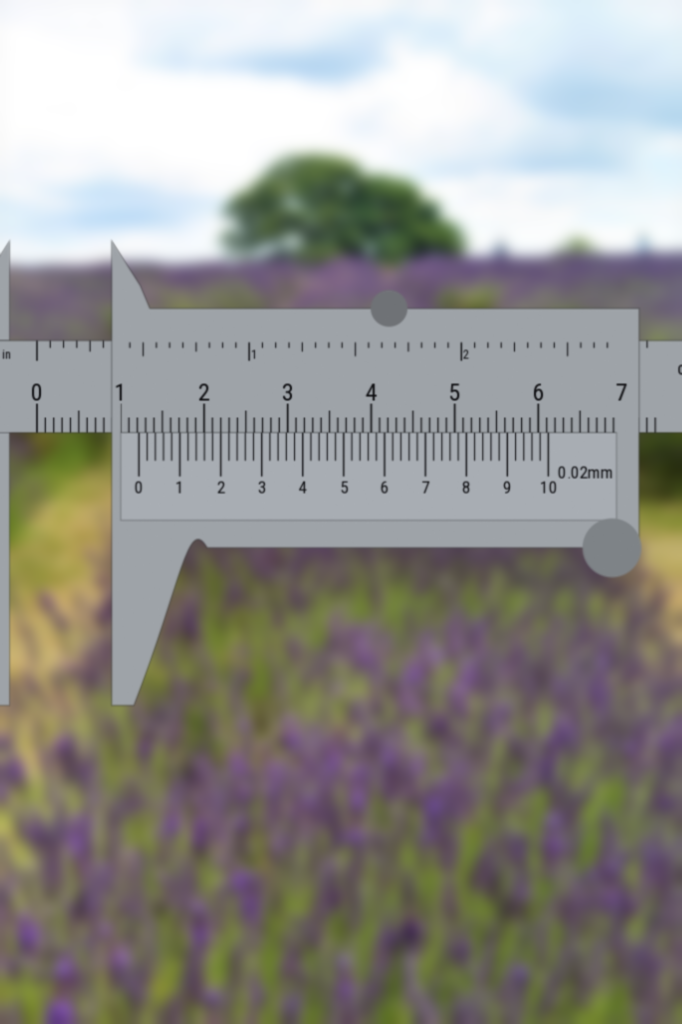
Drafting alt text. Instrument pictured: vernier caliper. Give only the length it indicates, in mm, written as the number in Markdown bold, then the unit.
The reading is **12.2** mm
